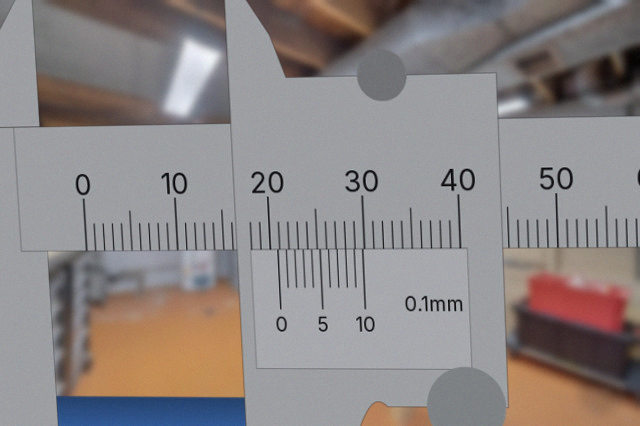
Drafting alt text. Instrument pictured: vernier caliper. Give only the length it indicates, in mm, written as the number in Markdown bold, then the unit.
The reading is **20.8** mm
